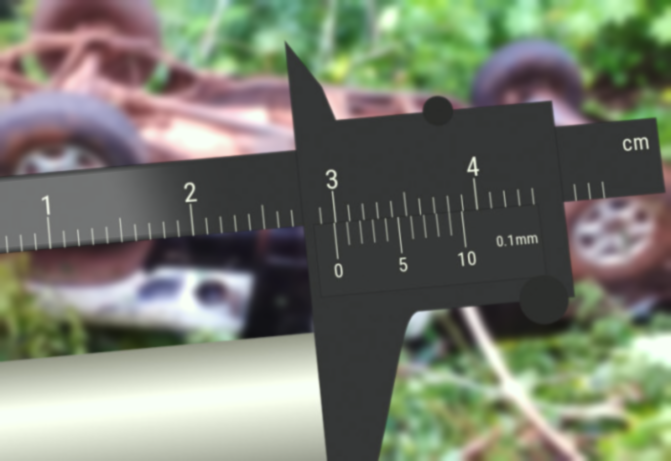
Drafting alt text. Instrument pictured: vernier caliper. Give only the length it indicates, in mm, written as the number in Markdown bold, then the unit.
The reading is **29.9** mm
